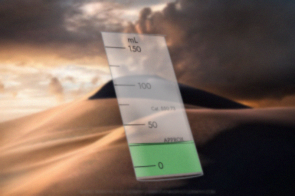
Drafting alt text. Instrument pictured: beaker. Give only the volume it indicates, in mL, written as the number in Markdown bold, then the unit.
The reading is **25** mL
